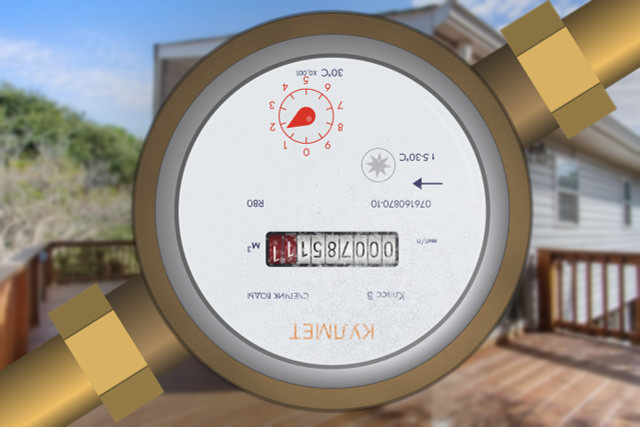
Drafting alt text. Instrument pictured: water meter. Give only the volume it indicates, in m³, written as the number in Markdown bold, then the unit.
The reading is **7851.111** m³
